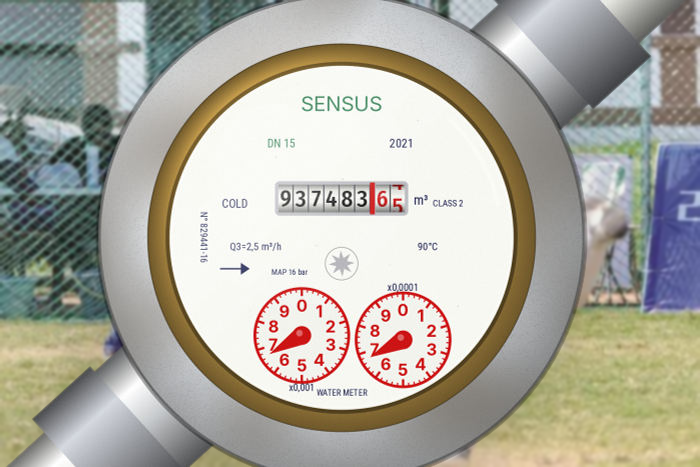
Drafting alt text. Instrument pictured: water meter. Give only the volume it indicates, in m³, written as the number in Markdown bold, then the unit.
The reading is **937483.6466** m³
